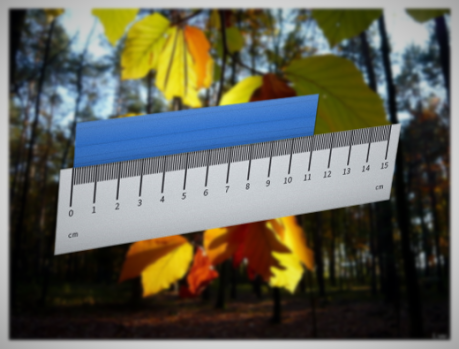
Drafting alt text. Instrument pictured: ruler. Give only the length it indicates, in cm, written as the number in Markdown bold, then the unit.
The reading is **11** cm
